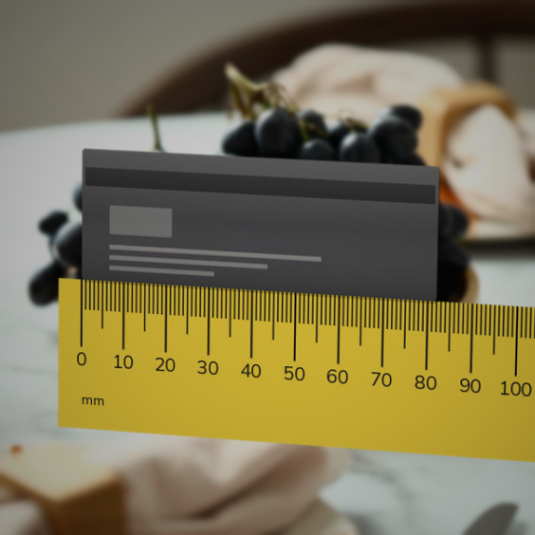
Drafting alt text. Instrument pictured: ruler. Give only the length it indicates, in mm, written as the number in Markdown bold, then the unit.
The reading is **82** mm
